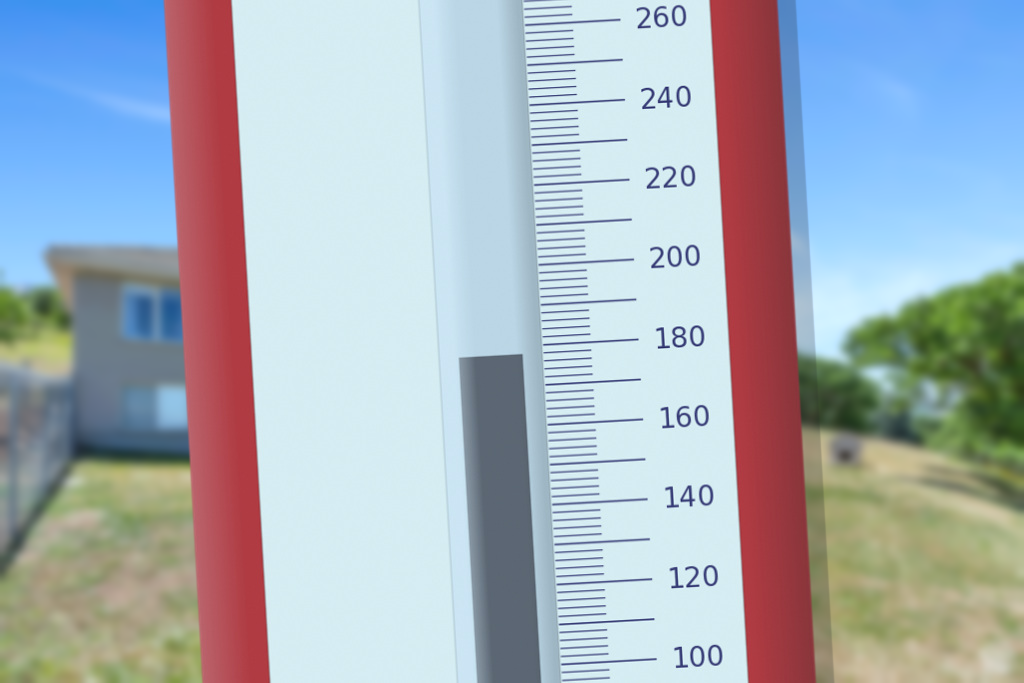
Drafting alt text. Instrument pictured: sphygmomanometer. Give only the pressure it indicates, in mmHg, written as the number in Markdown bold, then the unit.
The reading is **178** mmHg
